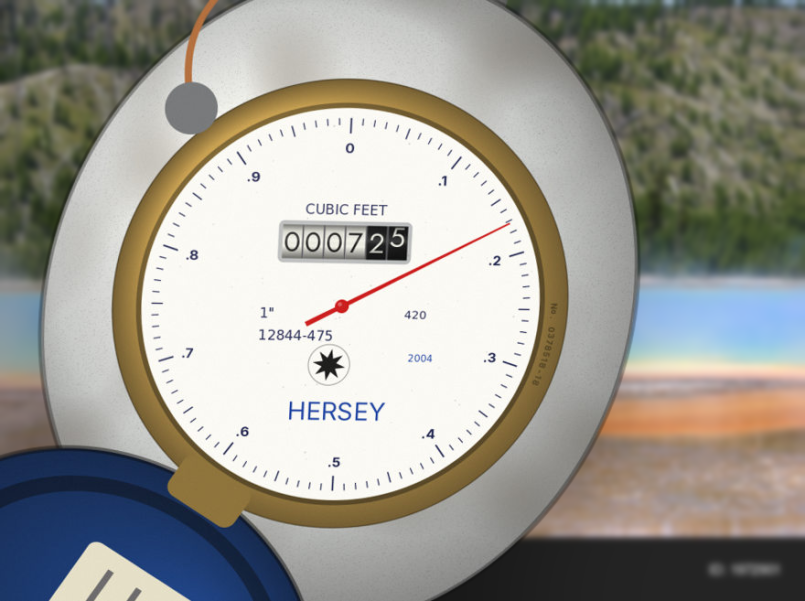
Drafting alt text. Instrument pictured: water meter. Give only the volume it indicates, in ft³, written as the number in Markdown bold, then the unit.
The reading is **725.17** ft³
